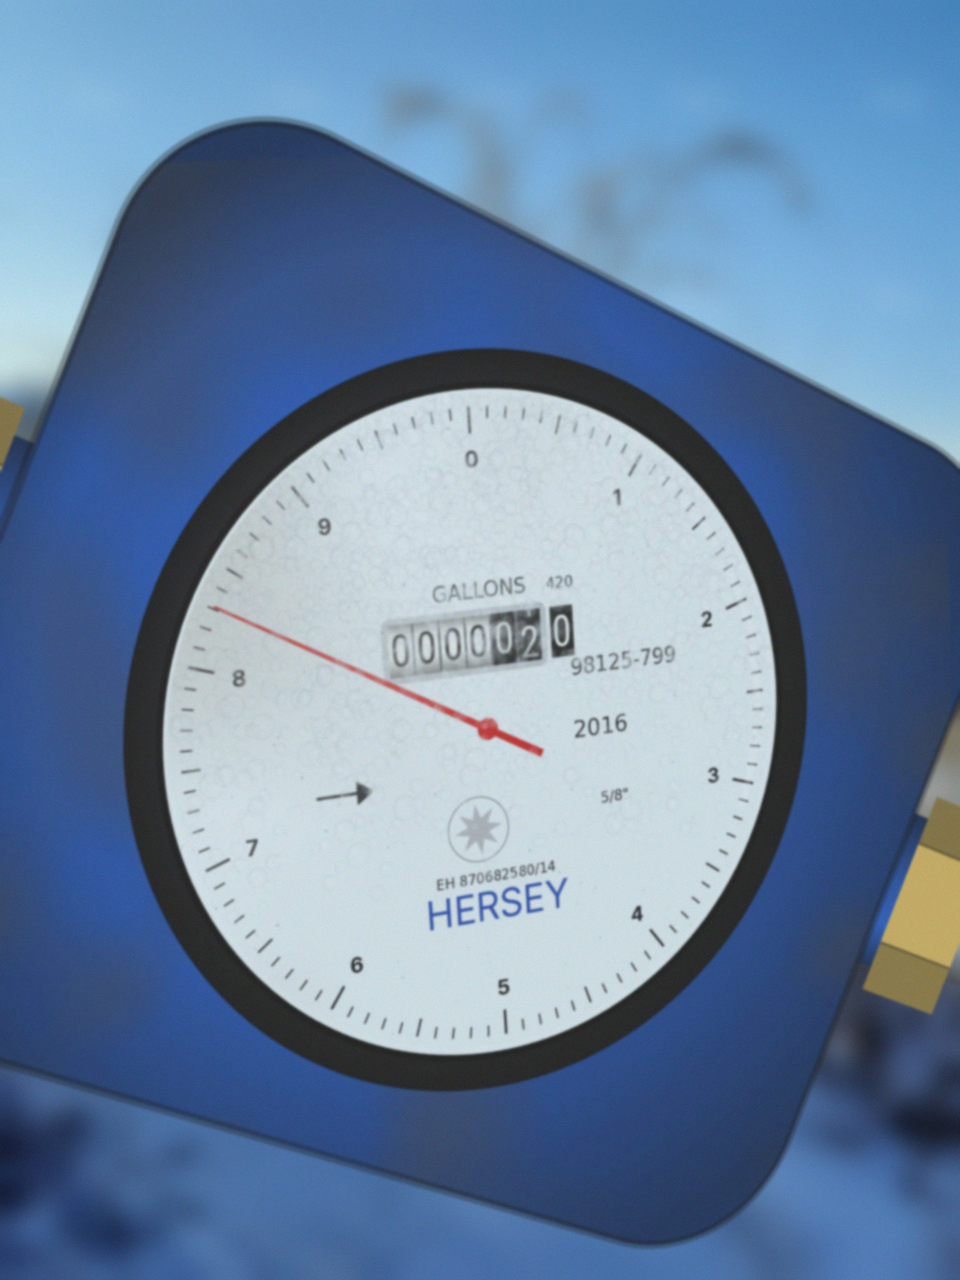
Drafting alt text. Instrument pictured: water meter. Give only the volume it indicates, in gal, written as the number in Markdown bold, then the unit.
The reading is **18.3** gal
